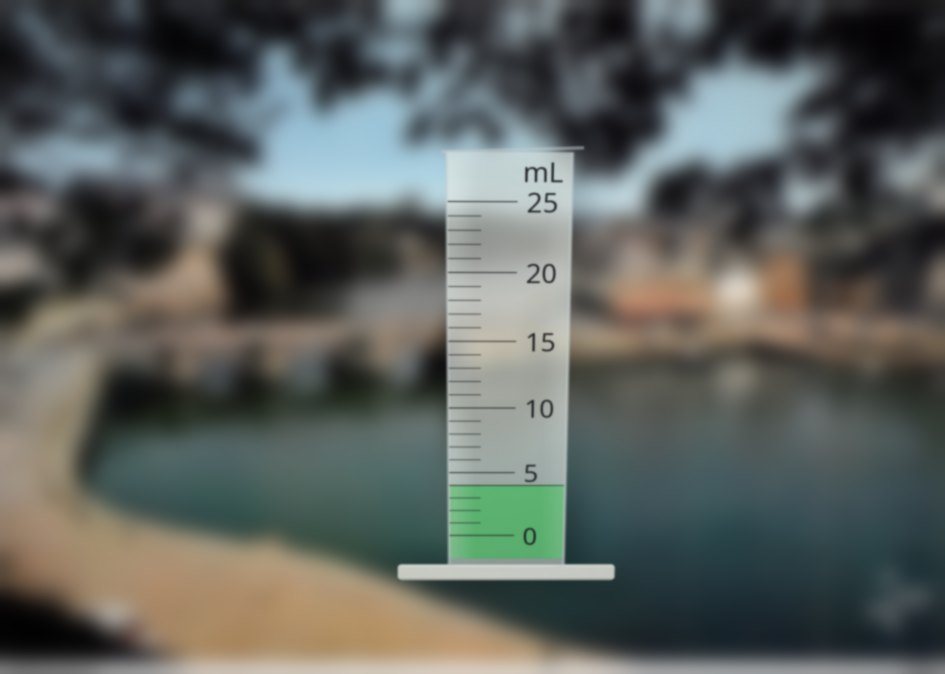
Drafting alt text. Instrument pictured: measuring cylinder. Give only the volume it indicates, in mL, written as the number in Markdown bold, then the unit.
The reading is **4** mL
